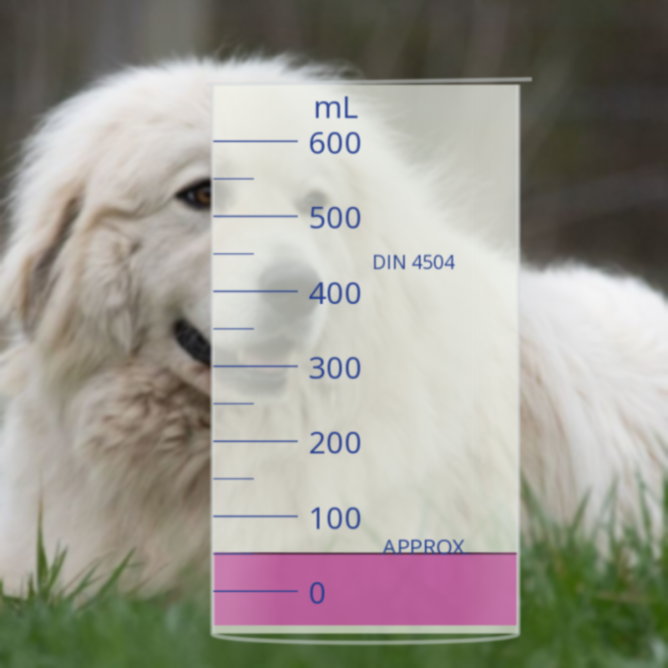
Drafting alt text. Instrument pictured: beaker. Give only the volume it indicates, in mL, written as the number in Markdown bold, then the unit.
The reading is **50** mL
